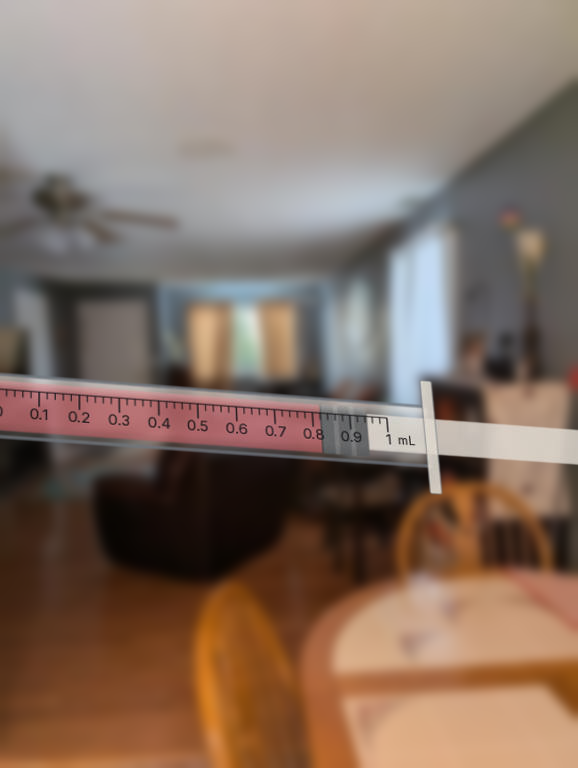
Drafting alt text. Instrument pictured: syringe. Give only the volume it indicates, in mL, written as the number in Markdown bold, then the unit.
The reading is **0.82** mL
